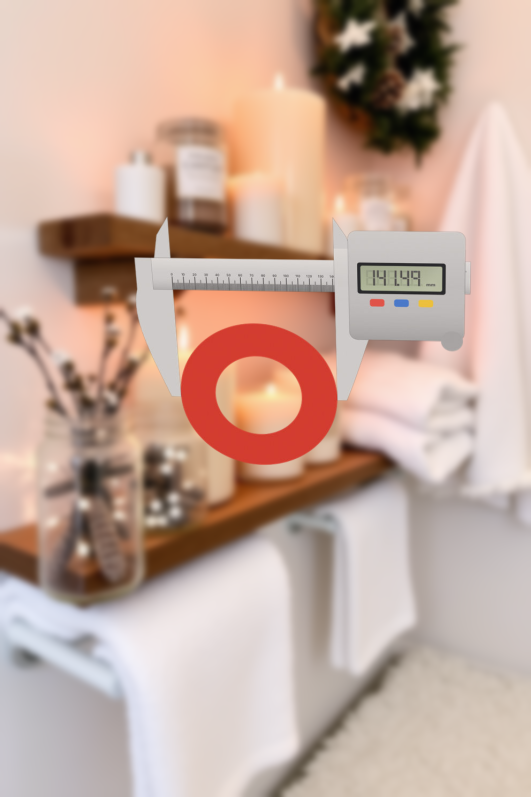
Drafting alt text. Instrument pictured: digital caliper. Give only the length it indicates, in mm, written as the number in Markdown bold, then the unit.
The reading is **141.49** mm
